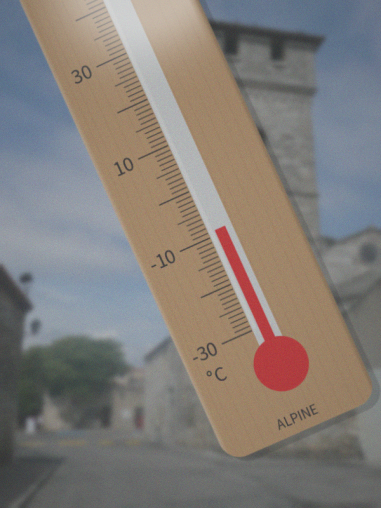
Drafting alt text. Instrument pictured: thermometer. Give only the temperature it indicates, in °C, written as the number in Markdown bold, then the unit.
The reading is **-9** °C
